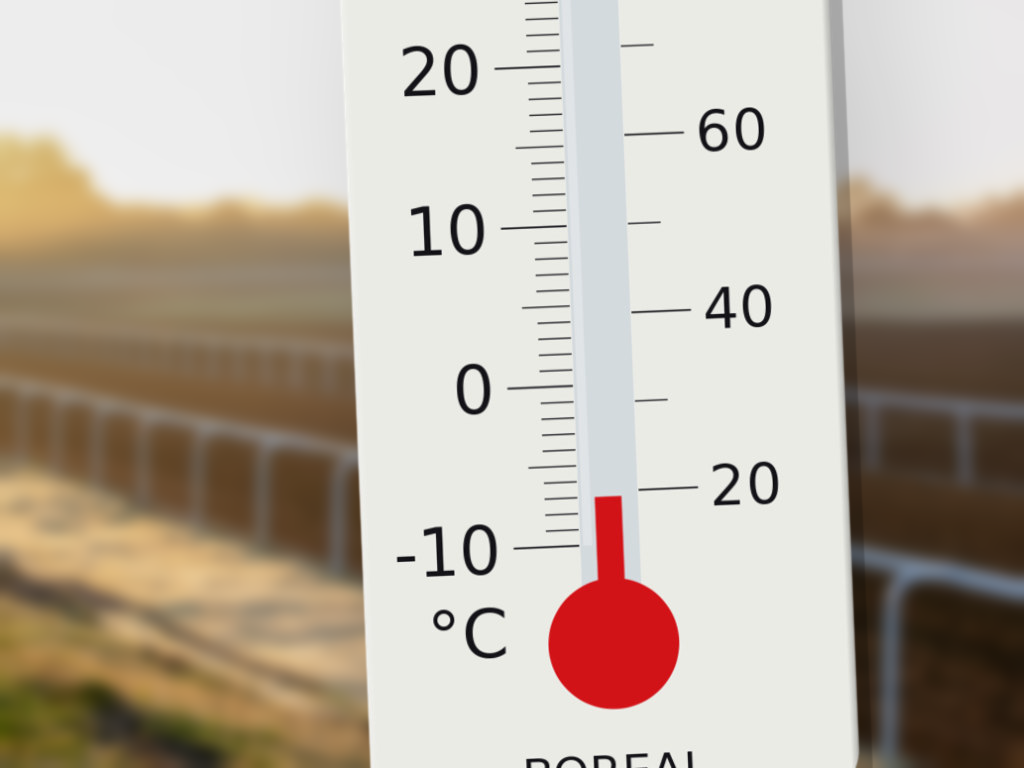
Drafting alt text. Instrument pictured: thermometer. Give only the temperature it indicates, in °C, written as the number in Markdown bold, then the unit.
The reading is **-7** °C
